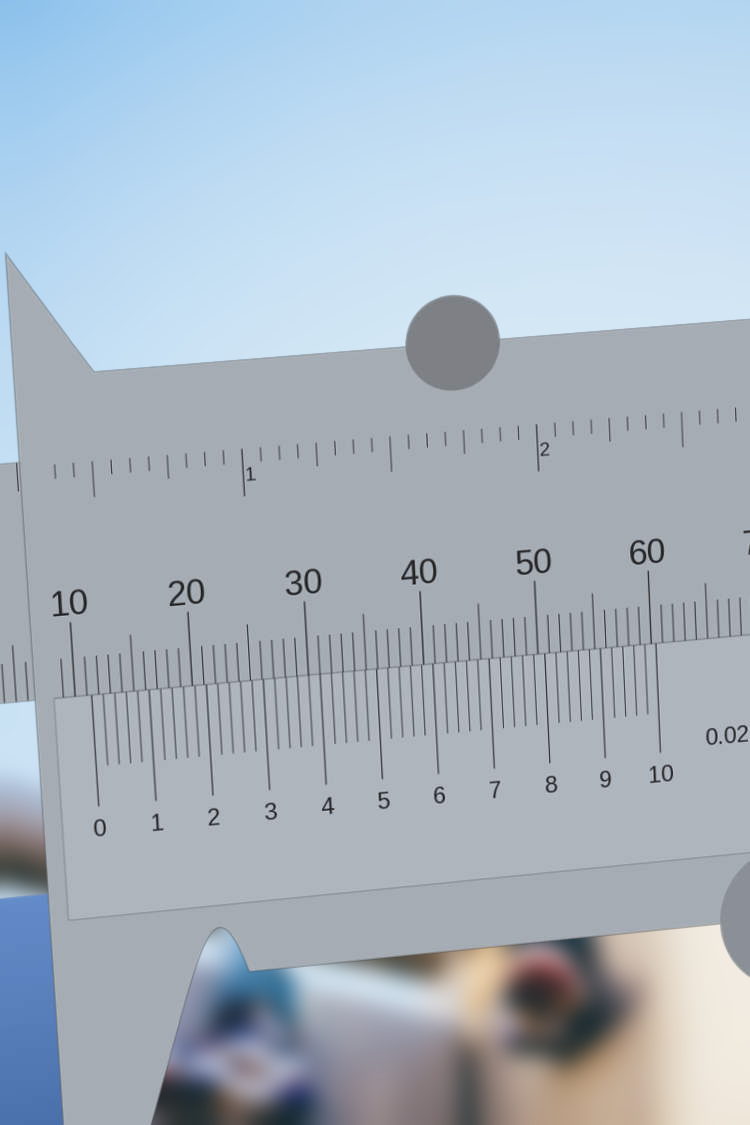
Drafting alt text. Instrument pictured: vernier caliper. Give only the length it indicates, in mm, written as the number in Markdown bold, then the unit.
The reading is **11.4** mm
